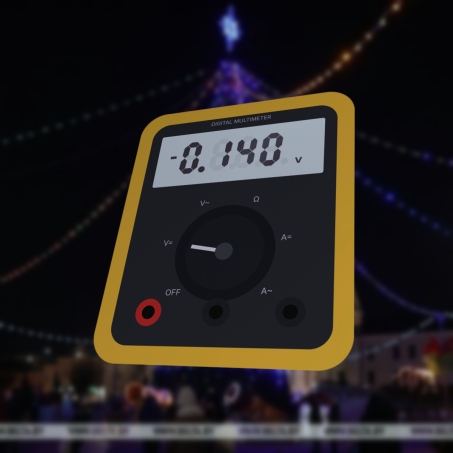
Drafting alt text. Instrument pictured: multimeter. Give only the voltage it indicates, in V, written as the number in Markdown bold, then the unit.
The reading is **-0.140** V
